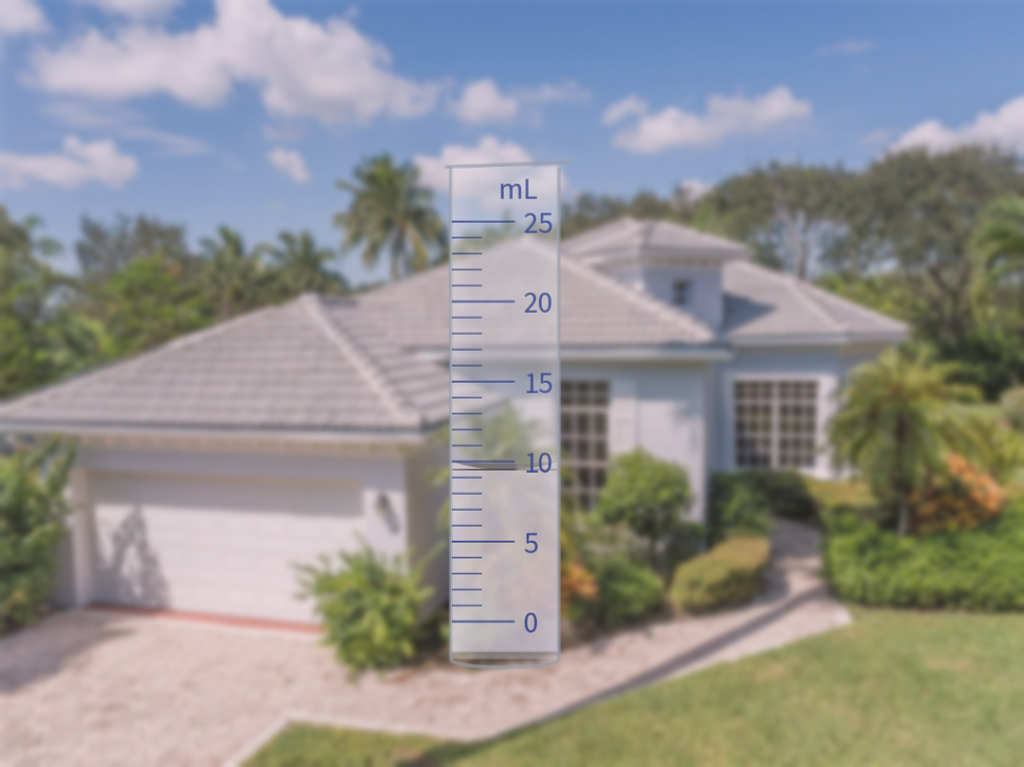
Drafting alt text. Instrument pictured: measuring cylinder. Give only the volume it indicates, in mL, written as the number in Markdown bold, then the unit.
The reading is **9.5** mL
